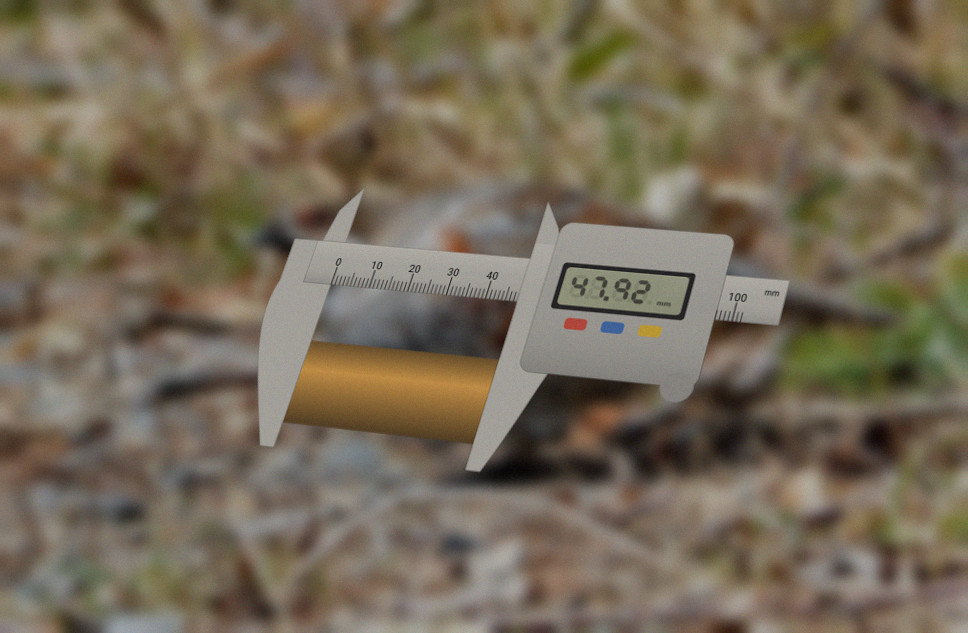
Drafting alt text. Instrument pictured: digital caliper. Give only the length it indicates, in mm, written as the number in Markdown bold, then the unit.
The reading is **47.92** mm
